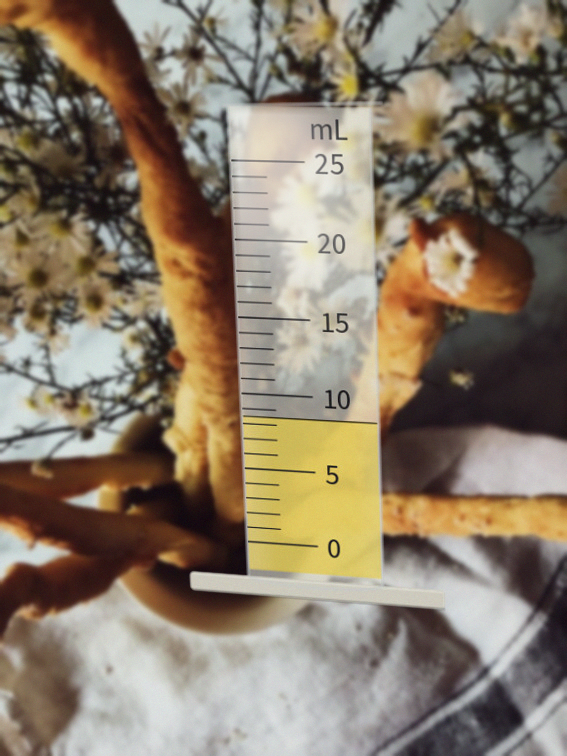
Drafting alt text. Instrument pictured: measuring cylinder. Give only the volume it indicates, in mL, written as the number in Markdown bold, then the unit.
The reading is **8.5** mL
